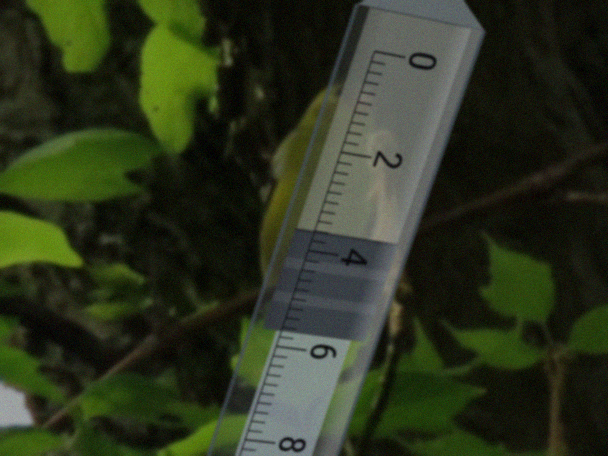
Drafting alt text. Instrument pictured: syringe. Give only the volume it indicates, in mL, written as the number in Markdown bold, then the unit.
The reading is **3.6** mL
